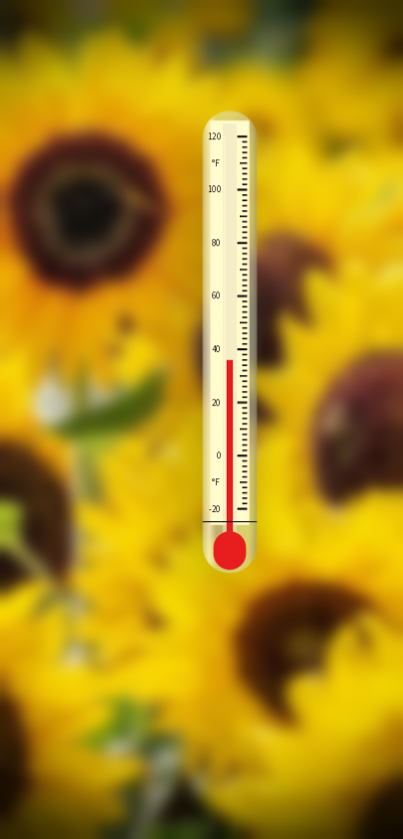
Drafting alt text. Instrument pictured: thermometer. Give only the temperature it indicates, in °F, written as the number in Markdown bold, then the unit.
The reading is **36** °F
